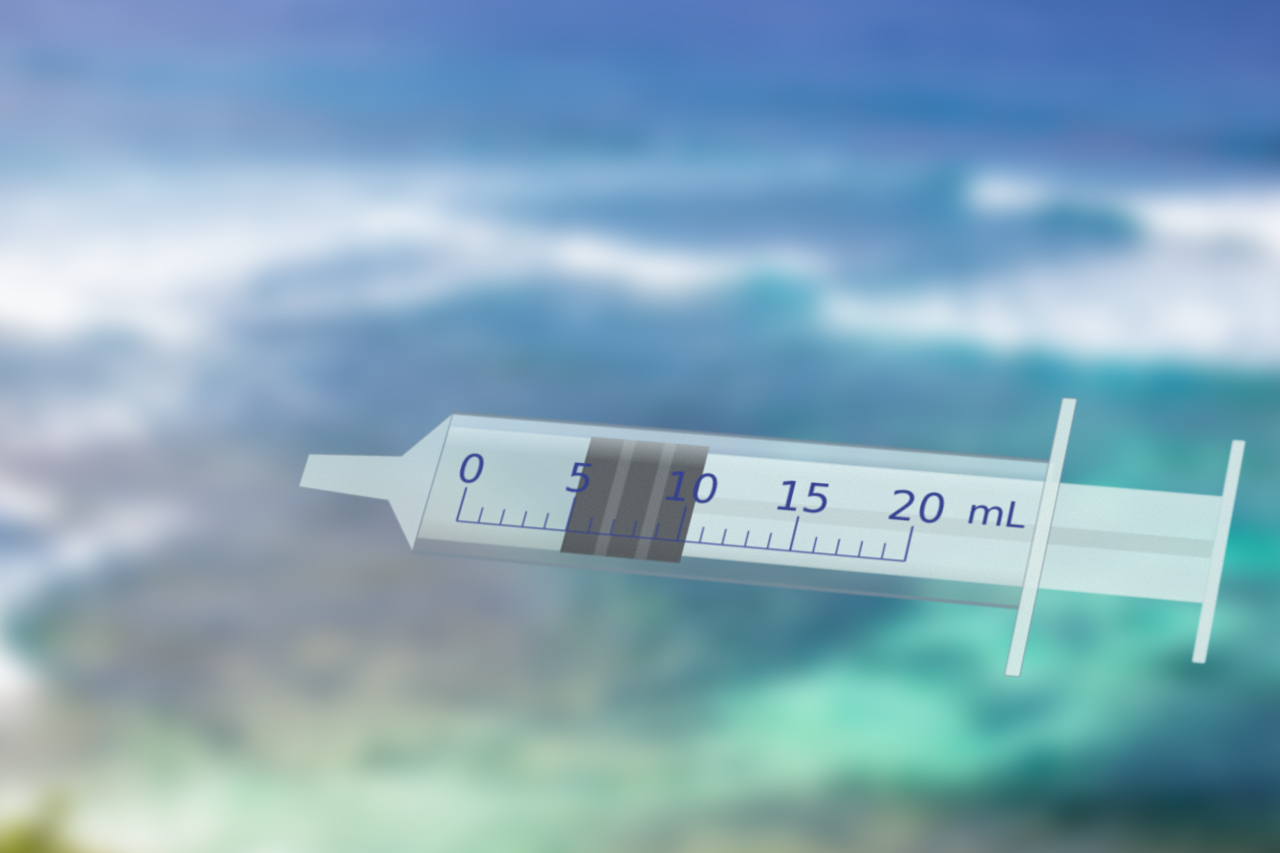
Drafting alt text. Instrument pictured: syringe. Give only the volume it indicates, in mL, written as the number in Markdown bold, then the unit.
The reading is **5** mL
